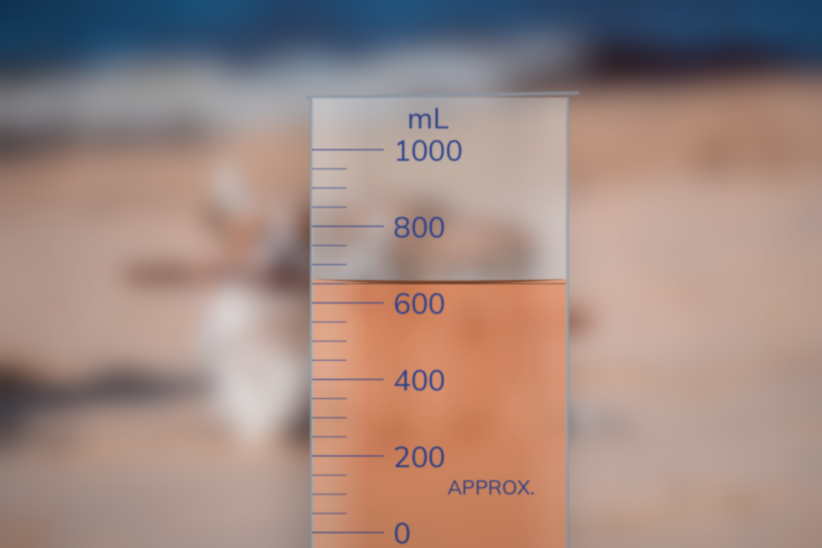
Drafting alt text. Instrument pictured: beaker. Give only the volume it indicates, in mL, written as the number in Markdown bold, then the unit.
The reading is **650** mL
